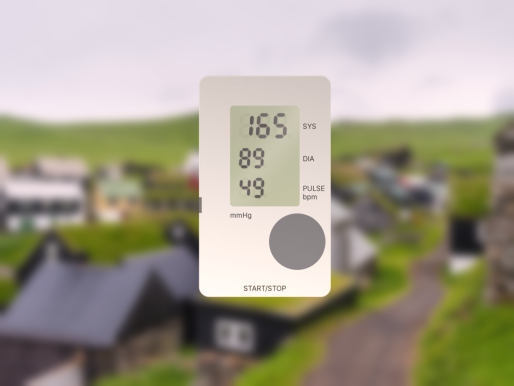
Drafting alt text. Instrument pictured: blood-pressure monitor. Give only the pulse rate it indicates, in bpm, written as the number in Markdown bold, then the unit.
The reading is **49** bpm
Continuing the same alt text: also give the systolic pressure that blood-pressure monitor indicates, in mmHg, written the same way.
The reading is **165** mmHg
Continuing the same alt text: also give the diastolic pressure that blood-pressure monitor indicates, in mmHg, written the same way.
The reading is **89** mmHg
